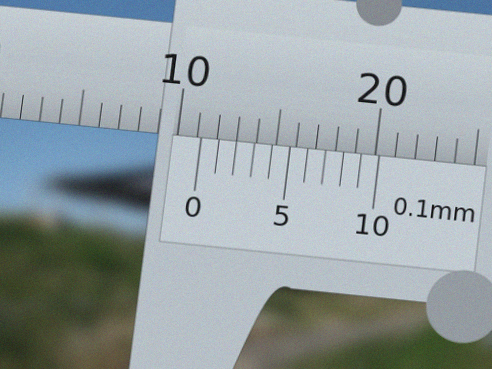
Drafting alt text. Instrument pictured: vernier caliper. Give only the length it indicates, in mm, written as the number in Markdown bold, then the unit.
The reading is **11.2** mm
